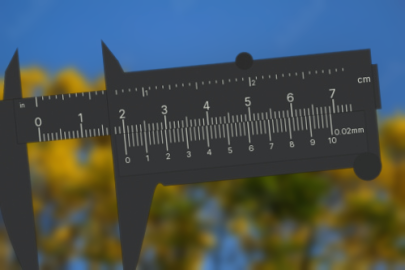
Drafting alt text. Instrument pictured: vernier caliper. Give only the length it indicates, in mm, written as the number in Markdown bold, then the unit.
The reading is **20.0** mm
